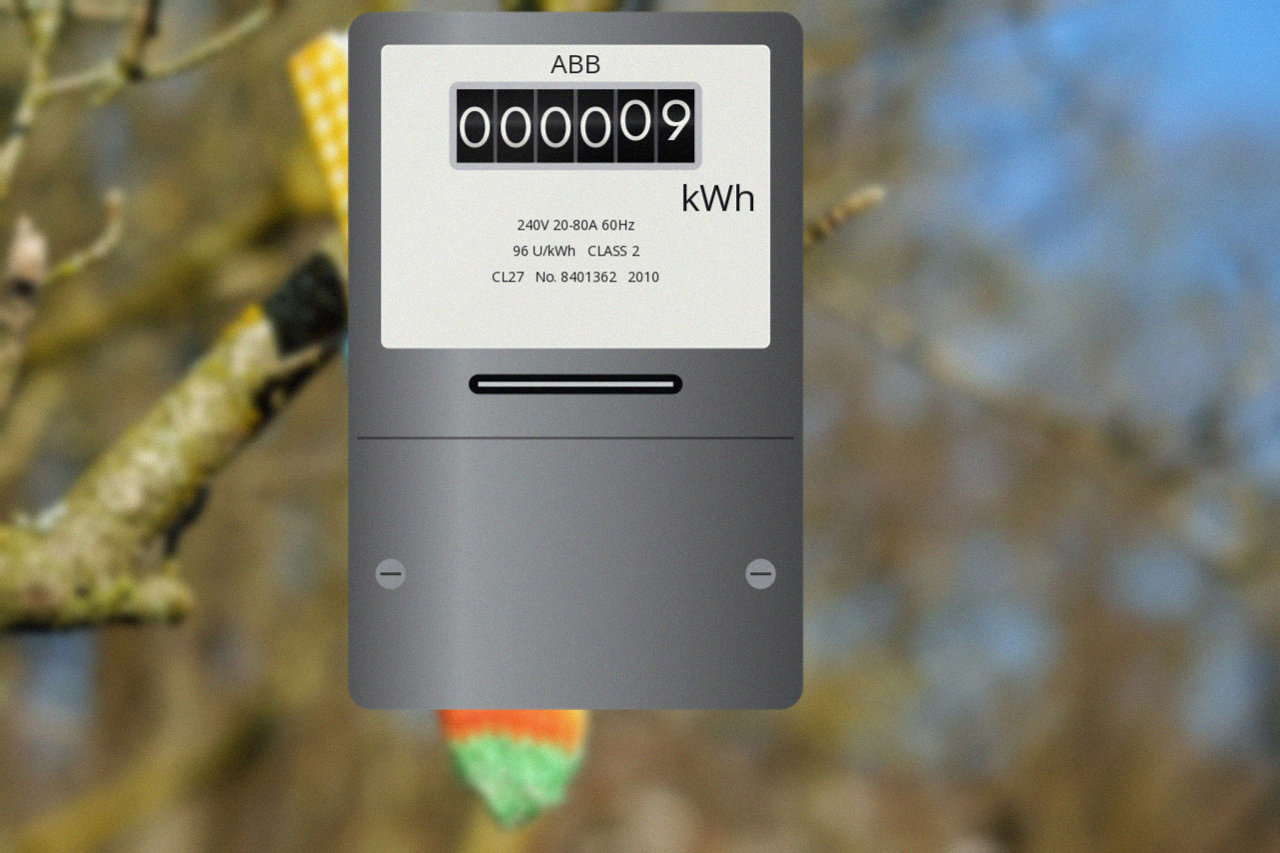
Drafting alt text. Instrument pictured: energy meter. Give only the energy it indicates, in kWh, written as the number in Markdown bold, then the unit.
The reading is **9** kWh
